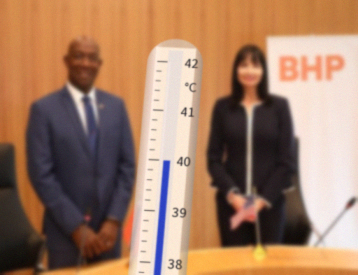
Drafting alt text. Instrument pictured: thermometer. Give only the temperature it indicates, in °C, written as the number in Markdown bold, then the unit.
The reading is **40** °C
